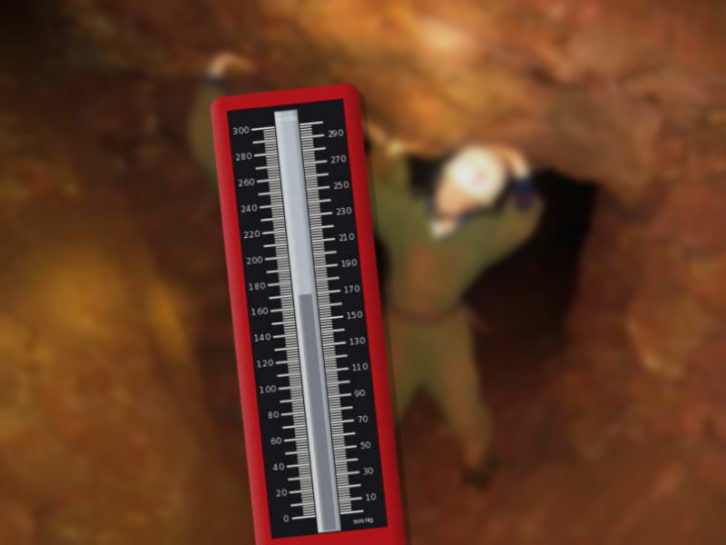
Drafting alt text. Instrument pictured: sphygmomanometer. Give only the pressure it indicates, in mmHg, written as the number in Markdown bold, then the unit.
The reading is **170** mmHg
